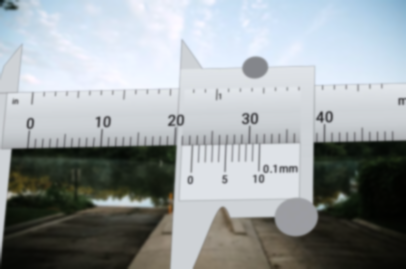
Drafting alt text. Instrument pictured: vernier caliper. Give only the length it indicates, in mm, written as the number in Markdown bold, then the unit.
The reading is **22.4** mm
